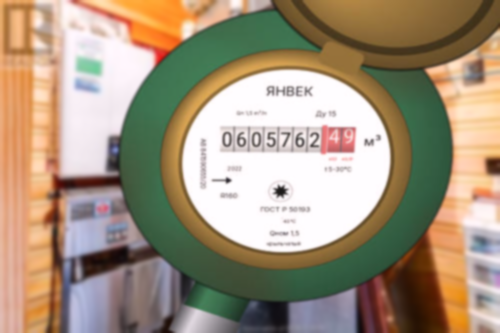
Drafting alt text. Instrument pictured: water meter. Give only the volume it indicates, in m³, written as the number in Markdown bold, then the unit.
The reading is **605762.49** m³
